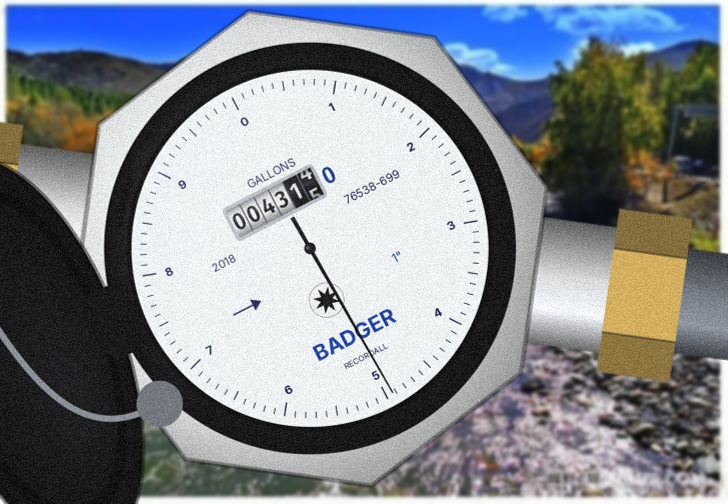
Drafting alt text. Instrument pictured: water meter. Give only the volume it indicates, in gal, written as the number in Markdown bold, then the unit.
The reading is **43144.9** gal
